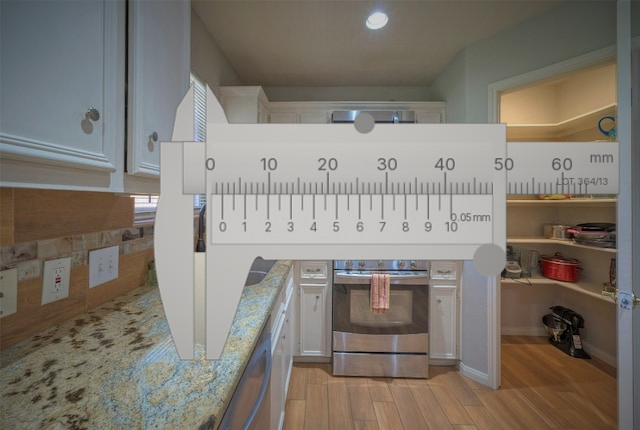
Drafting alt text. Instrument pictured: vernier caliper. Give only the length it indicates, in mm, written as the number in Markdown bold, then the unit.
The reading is **2.0** mm
